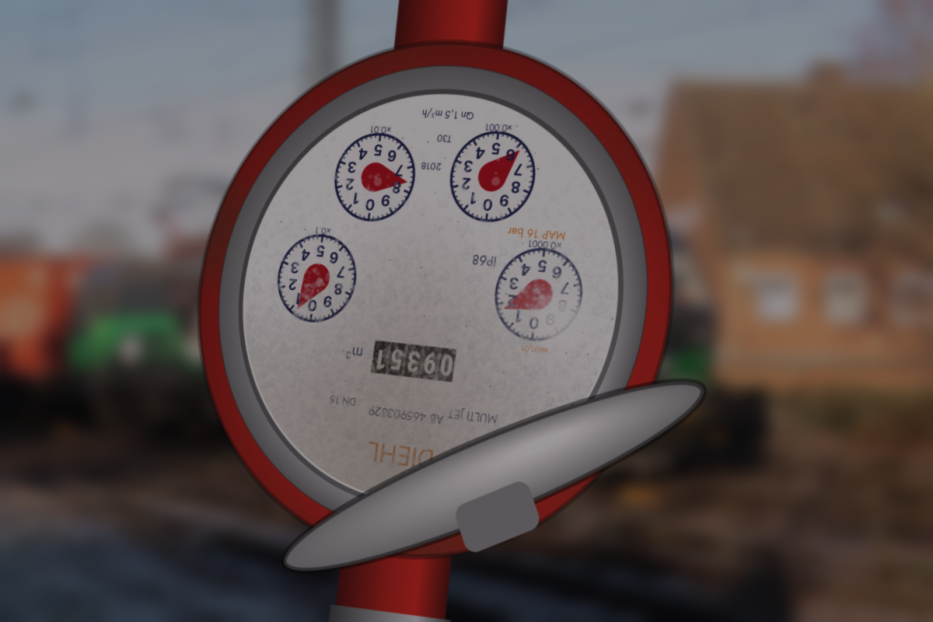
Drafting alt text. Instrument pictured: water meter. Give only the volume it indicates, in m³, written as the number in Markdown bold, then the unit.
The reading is **9351.0761** m³
